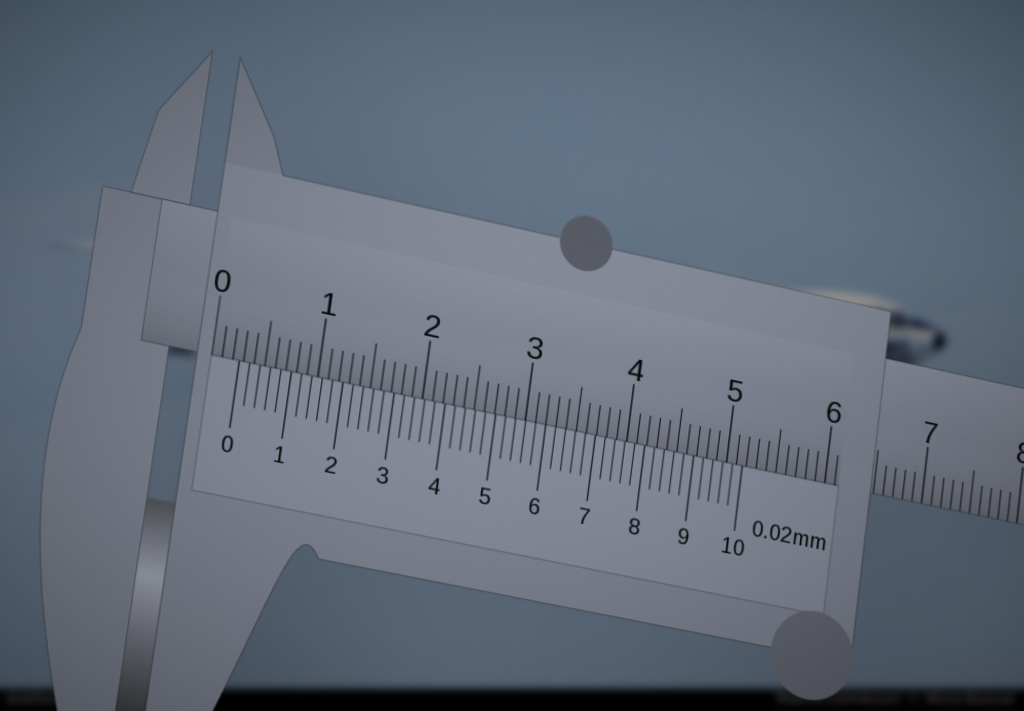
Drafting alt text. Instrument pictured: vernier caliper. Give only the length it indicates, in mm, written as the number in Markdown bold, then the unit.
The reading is **2.6** mm
